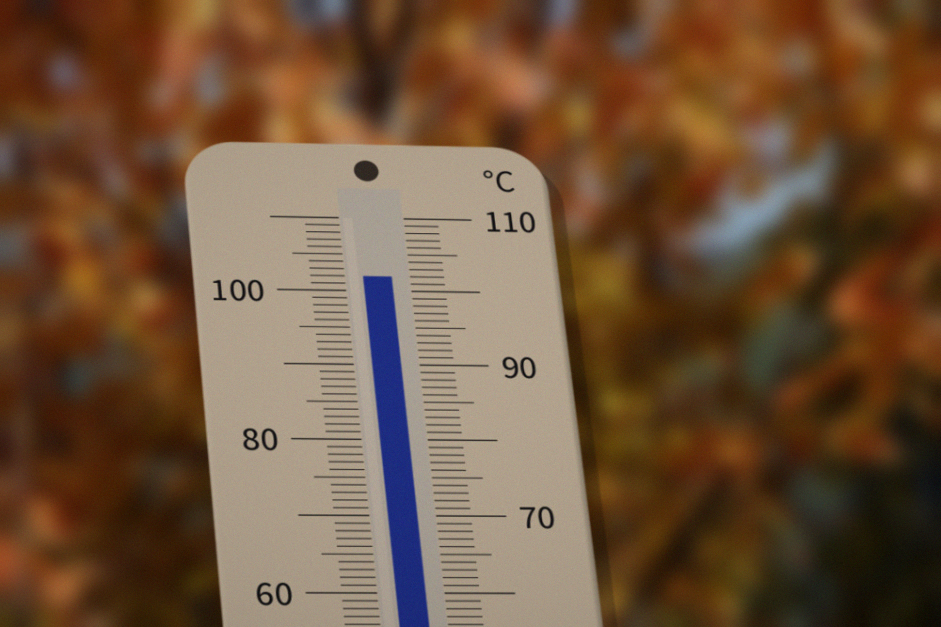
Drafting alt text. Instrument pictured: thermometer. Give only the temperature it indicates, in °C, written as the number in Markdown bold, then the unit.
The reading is **102** °C
